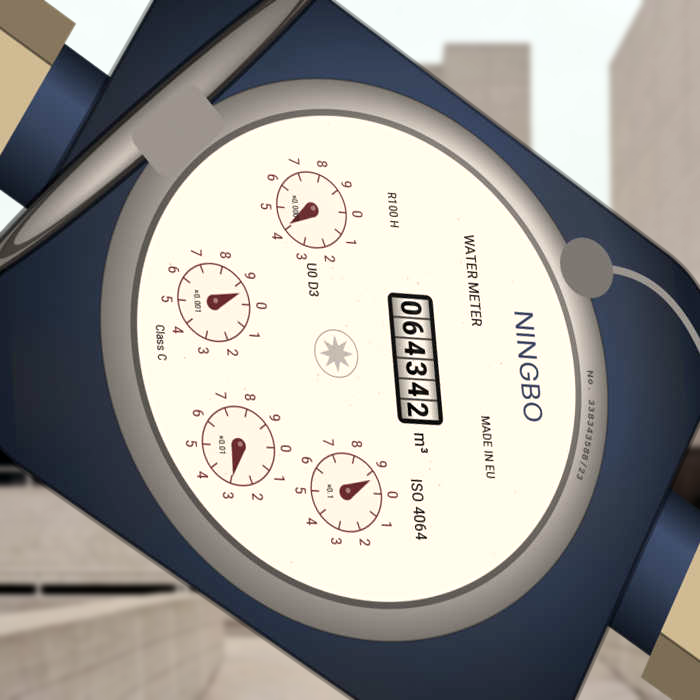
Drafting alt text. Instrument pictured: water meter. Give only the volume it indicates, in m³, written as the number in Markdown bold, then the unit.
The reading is **64341.9294** m³
